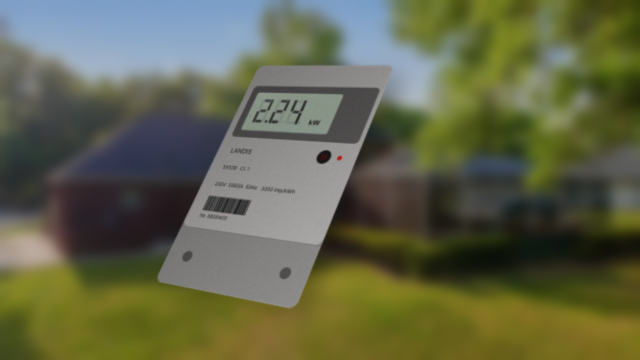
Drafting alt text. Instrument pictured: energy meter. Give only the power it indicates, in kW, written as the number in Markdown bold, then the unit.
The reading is **2.24** kW
